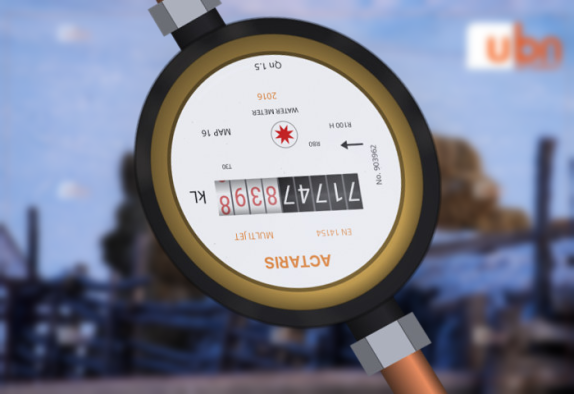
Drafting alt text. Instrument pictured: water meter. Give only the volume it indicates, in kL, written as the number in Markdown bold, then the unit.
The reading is **71747.8398** kL
